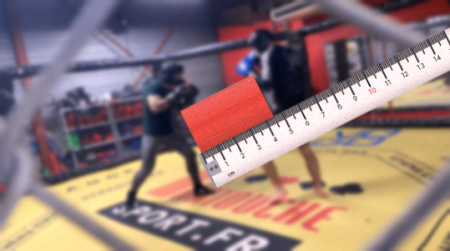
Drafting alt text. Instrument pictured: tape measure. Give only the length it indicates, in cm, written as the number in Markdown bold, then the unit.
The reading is **4.5** cm
